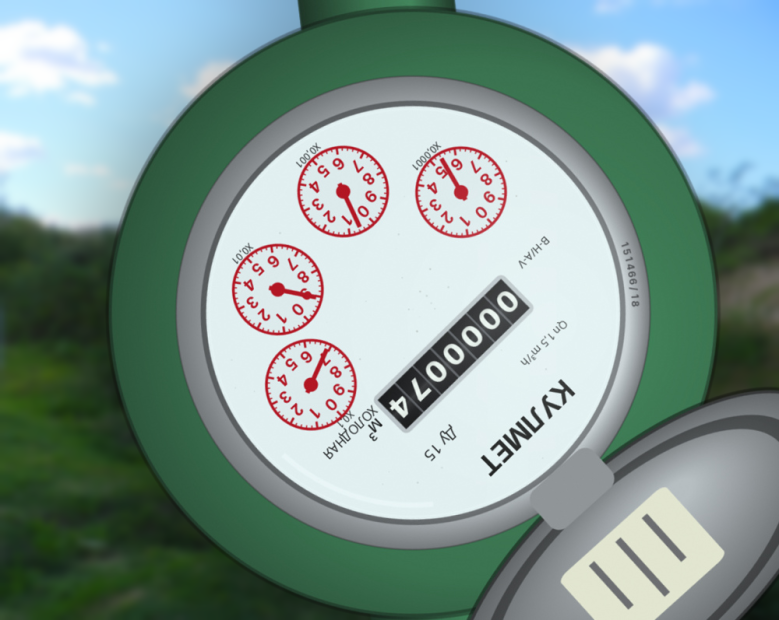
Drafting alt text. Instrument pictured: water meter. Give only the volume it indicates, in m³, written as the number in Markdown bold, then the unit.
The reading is **74.6905** m³
